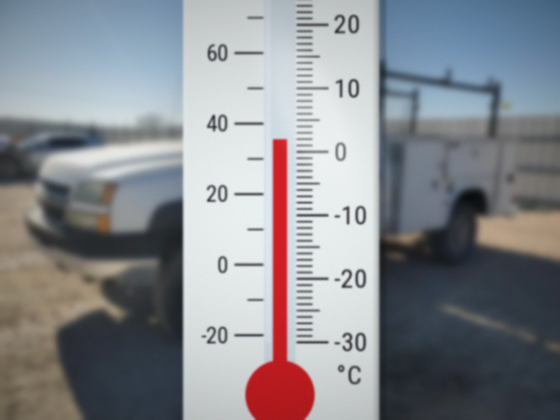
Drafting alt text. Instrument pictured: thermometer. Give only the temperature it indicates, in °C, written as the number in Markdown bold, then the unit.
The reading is **2** °C
